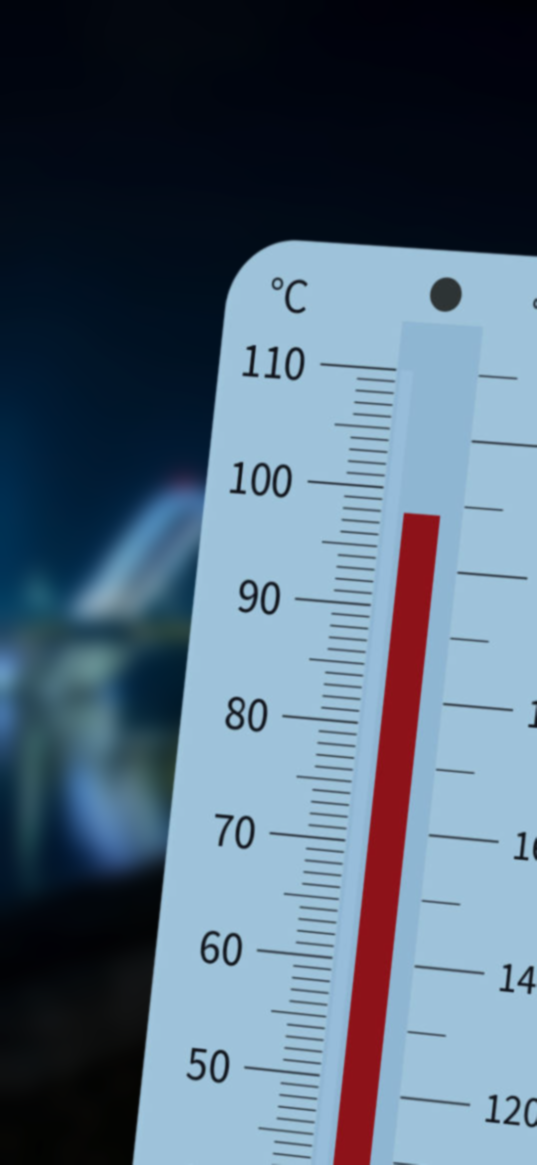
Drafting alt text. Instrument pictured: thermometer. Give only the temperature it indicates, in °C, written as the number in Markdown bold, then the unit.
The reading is **98** °C
